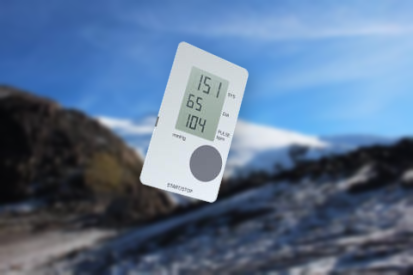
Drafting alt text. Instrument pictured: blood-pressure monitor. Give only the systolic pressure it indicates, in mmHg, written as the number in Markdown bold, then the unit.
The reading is **151** mmHg
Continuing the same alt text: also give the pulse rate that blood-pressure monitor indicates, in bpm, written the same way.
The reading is **104** bpm
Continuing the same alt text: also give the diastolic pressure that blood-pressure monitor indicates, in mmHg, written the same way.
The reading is **65** mmHg
